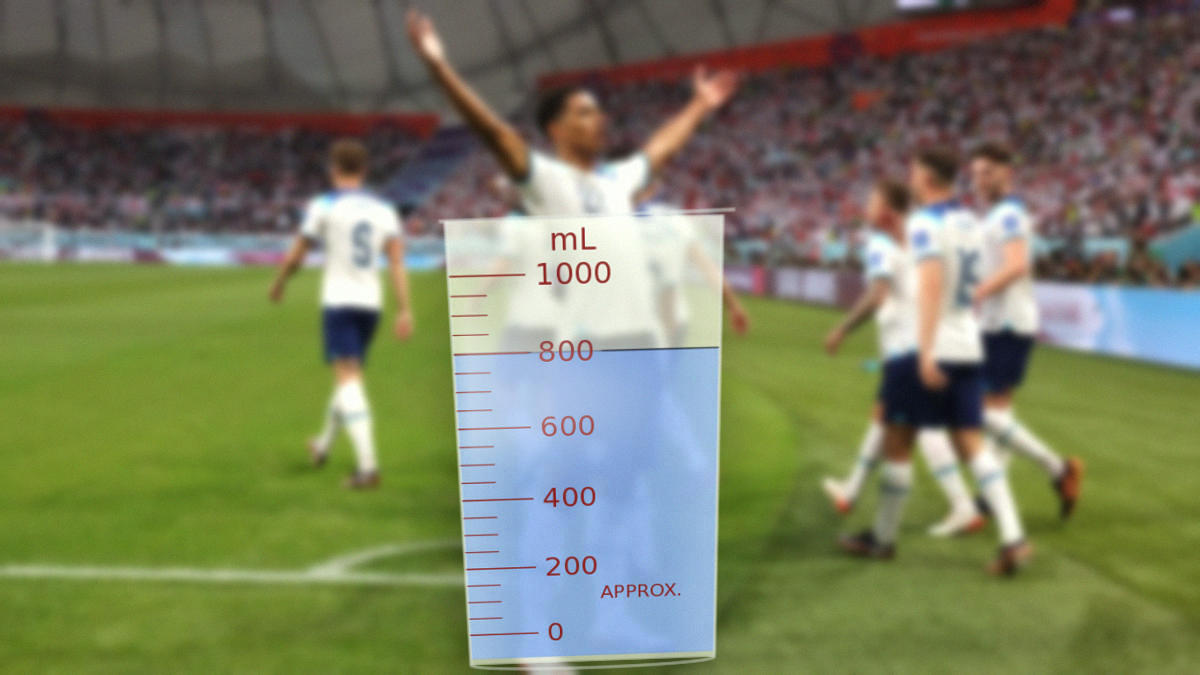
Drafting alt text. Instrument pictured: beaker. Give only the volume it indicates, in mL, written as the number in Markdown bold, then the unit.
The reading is **800** mL
